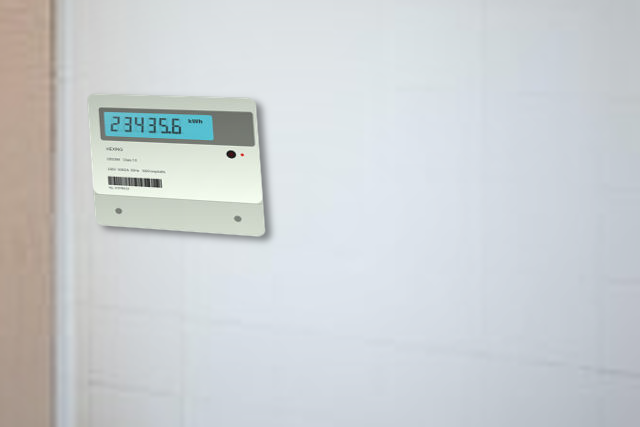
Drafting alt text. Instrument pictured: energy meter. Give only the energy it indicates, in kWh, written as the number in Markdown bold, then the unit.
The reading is **23435.6** kWh
